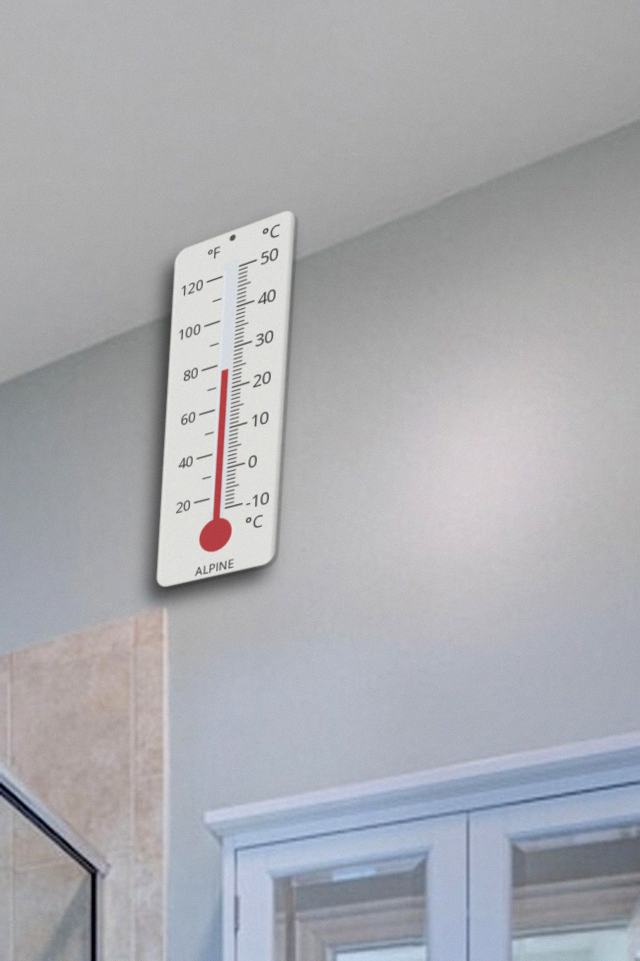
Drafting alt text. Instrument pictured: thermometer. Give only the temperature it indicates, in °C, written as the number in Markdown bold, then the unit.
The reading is **25** °C
